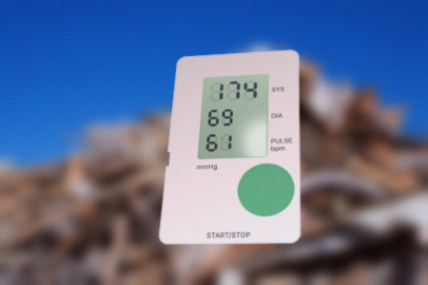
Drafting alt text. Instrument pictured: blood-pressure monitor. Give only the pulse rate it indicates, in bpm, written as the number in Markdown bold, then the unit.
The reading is **61** bpm
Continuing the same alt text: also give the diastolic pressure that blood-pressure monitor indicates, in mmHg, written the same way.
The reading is **69** mmHg
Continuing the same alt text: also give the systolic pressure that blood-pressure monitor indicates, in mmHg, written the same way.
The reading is **174** mmHg
